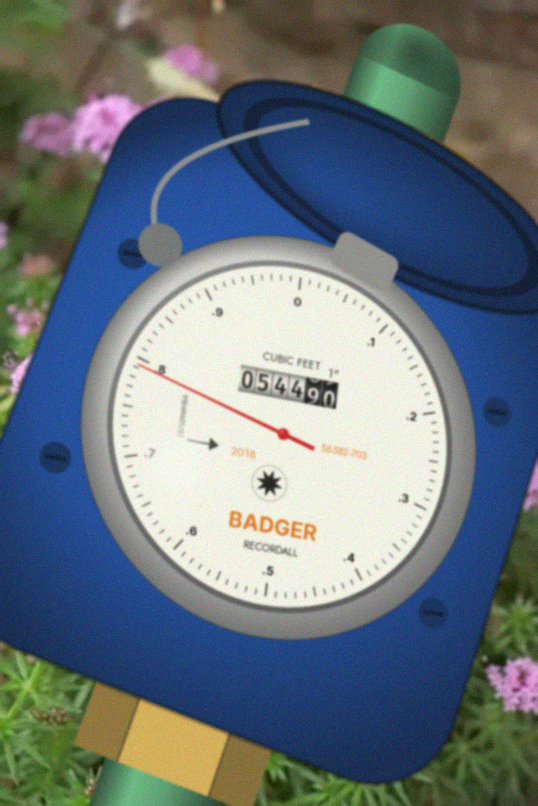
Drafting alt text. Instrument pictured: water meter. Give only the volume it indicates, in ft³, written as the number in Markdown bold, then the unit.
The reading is **54489.79** ft³
